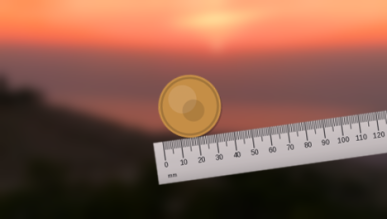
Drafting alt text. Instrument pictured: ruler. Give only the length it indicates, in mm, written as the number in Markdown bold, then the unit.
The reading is **35** mm
